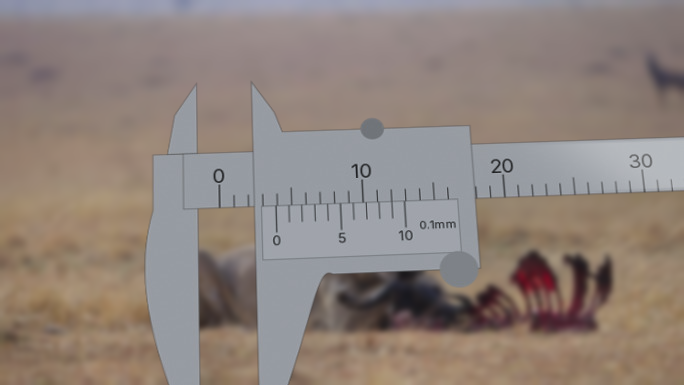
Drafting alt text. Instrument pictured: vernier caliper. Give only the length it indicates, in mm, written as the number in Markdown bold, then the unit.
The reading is **3.9** mm
